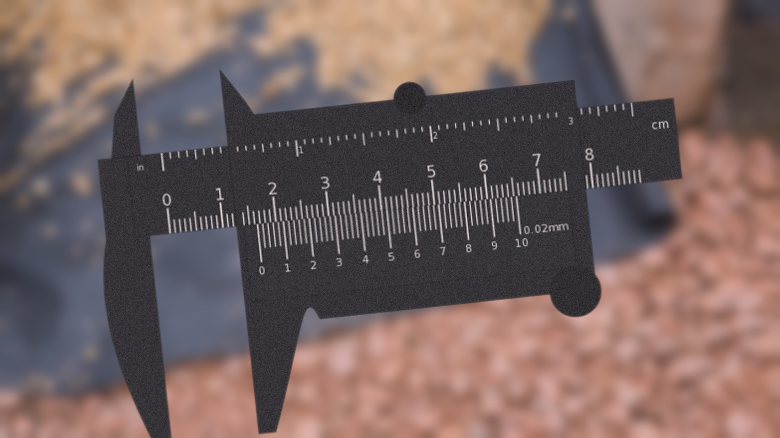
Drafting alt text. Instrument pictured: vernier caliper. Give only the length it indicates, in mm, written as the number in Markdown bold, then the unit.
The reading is **16.5** mm
